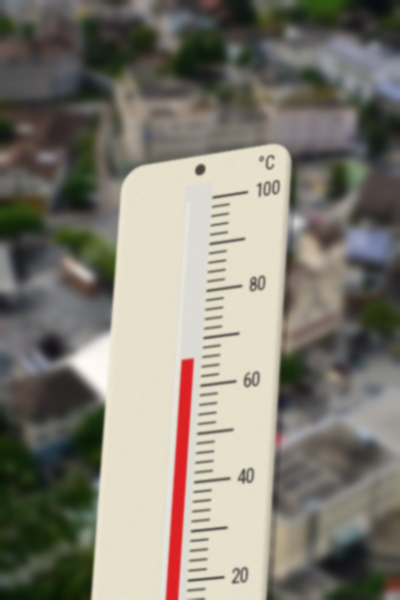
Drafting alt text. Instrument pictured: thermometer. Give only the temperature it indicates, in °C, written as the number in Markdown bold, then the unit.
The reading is **66** °C
